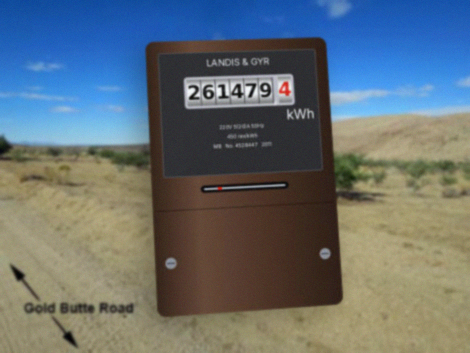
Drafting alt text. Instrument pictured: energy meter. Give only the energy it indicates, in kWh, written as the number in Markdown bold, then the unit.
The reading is **261479.4** kWh
